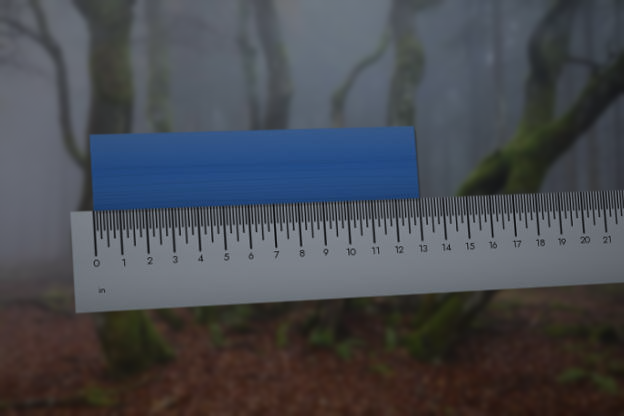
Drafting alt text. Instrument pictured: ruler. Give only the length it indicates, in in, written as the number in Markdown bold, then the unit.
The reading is **13** in
